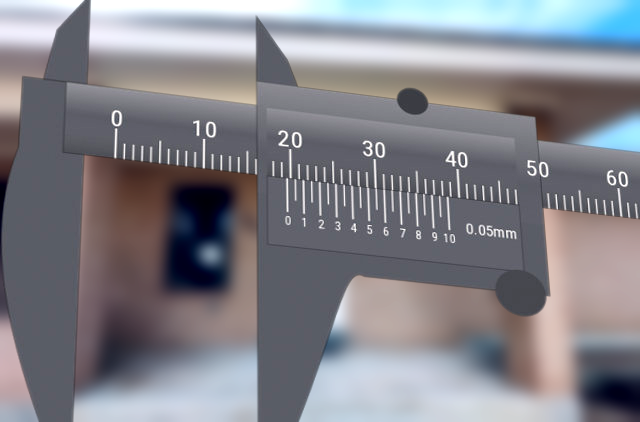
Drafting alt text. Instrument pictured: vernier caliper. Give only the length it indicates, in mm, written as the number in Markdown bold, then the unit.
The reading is **19.6** mm
